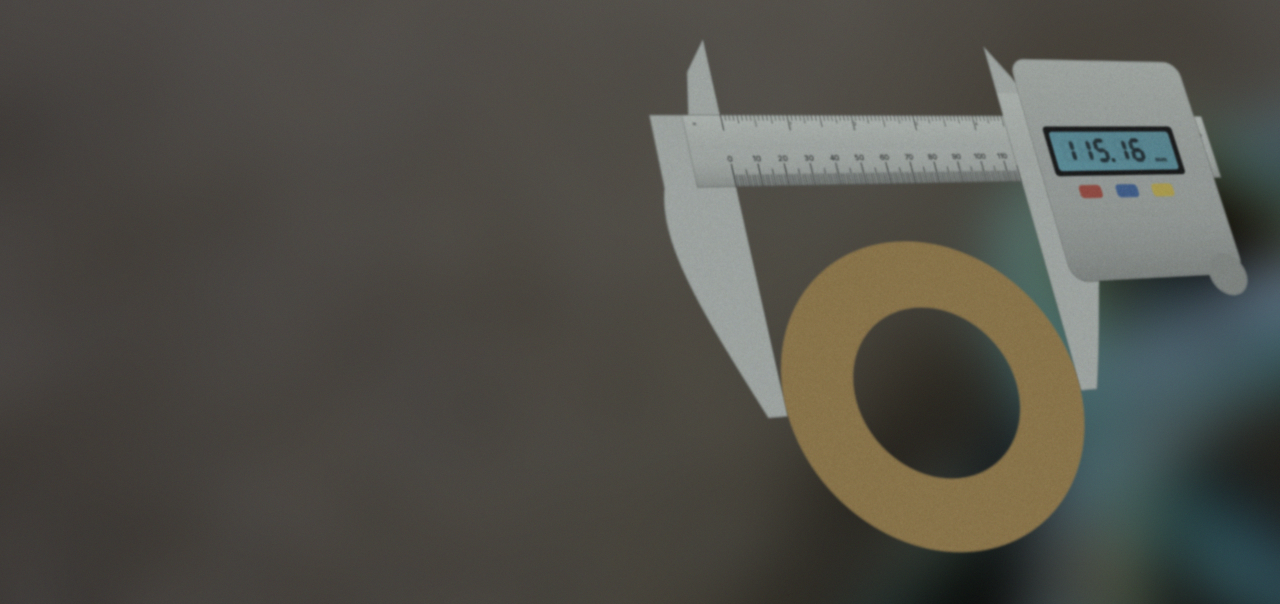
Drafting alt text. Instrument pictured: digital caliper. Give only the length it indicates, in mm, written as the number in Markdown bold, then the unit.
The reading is **115.16** mm
